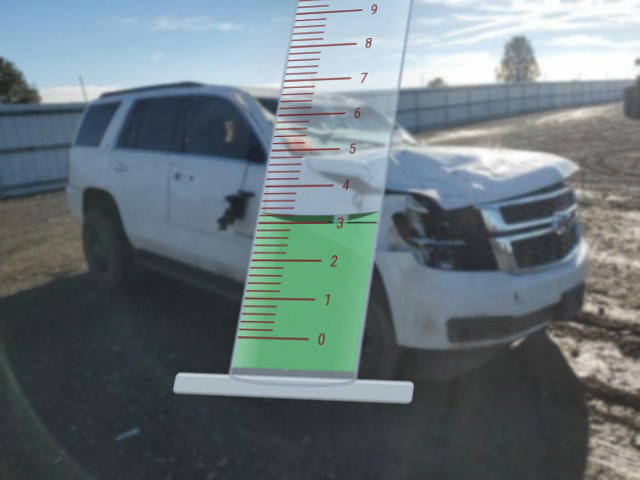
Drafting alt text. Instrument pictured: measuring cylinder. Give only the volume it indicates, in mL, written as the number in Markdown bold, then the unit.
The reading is **3** mL
